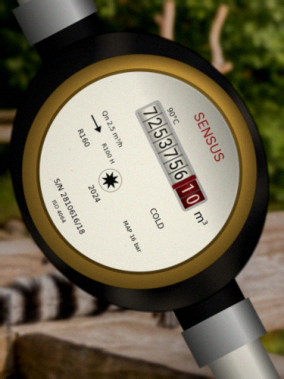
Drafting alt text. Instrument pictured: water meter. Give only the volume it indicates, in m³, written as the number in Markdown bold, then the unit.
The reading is **7253756.10** m³
